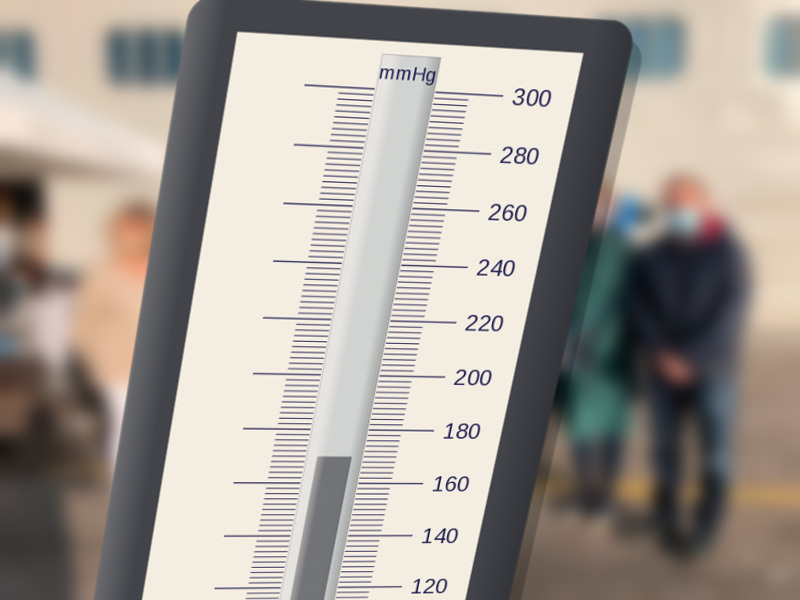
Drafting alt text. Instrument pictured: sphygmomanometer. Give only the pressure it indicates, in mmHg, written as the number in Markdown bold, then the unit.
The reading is **170** mmHg
